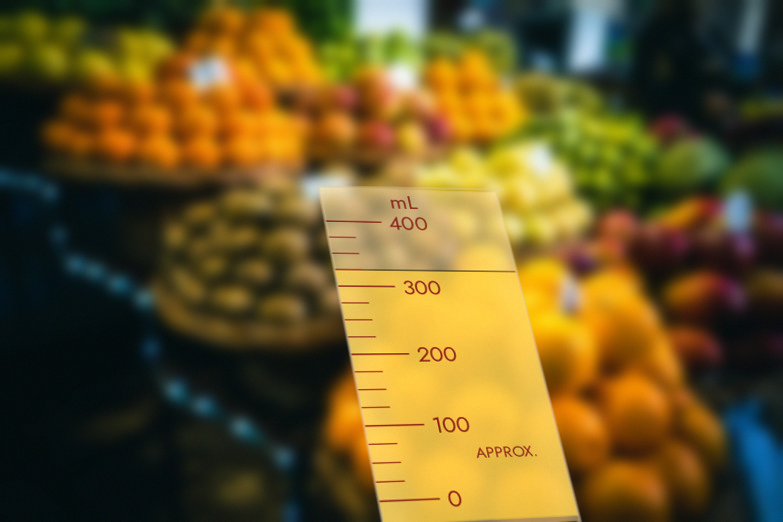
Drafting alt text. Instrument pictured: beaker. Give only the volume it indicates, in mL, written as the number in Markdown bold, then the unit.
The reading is **325** mL
